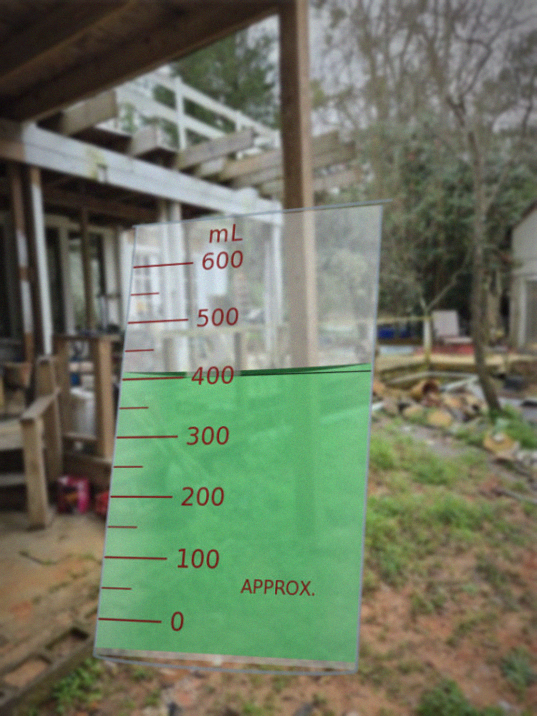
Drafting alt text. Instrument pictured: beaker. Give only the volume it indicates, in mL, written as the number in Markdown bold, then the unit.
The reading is **400** mL
